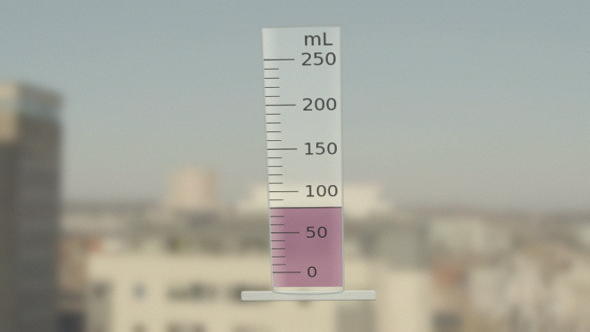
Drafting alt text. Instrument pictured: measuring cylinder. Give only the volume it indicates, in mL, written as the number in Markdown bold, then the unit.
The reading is **80** mL
